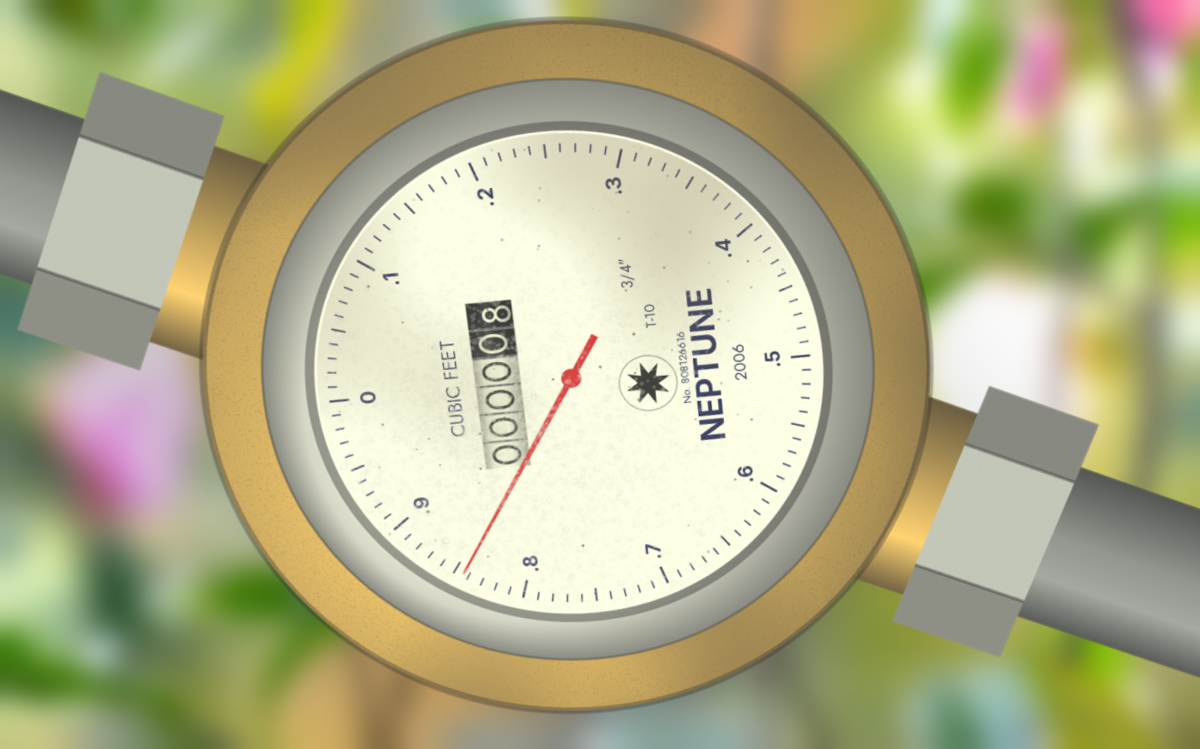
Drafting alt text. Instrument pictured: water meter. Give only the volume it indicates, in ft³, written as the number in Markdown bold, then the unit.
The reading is **7.84** ft³
